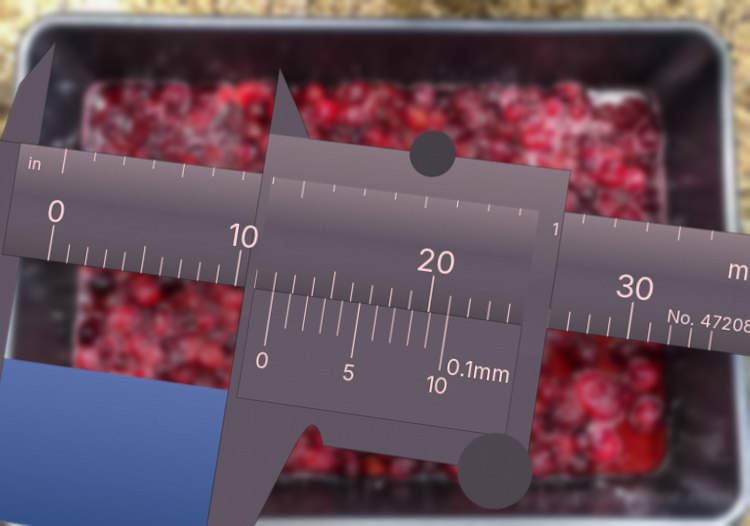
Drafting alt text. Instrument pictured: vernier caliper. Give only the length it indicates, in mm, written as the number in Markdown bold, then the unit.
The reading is **12.0** mm
